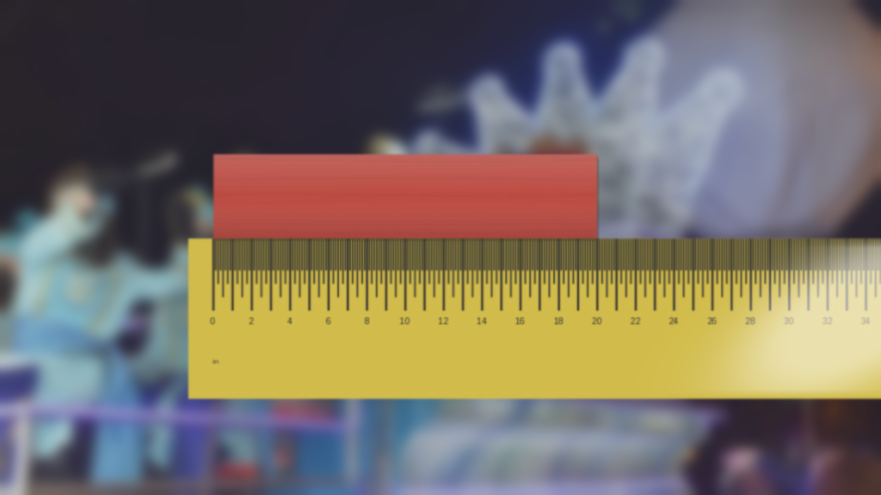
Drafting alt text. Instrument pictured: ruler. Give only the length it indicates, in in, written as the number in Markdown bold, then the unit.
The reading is **20** in
